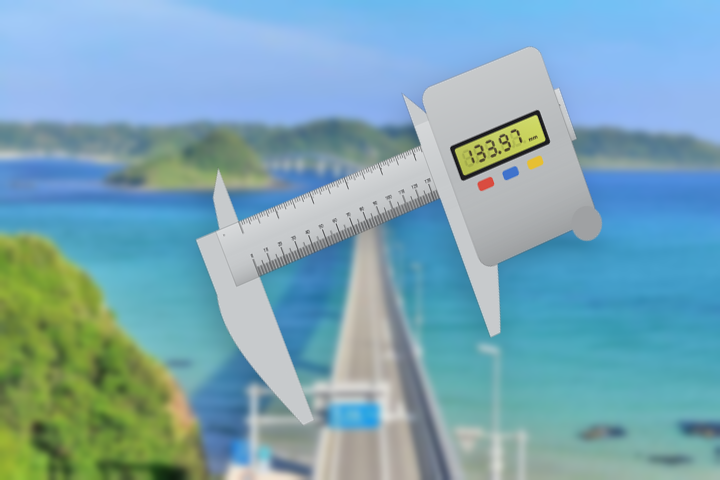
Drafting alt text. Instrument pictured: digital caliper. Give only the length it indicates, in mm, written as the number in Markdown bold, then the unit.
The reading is **133.97** mm
